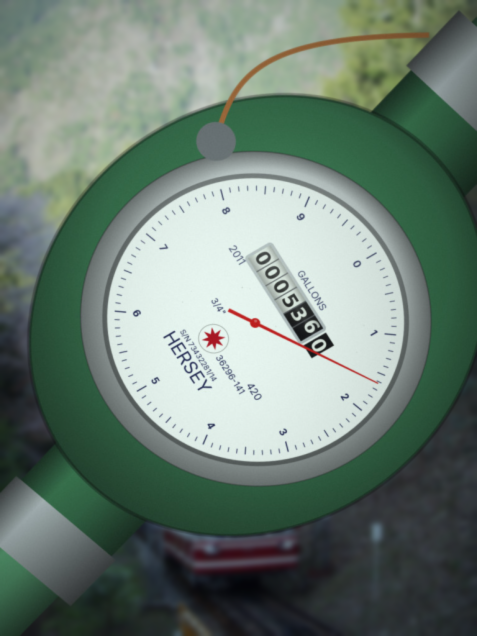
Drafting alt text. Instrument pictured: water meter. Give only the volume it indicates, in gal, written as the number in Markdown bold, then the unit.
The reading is **5361.6** gal
